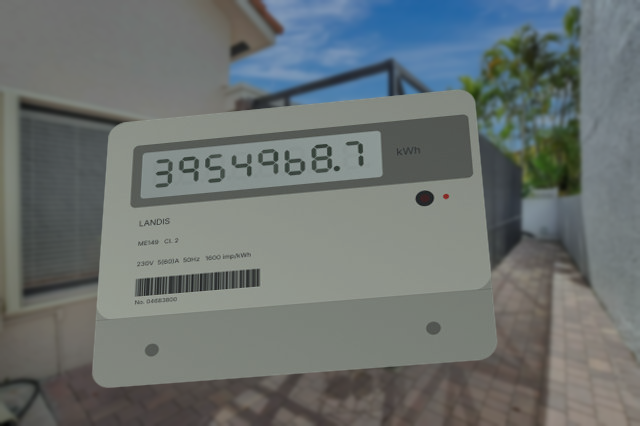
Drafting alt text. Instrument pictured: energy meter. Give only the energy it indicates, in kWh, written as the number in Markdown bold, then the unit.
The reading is **3954968.7** kWh
